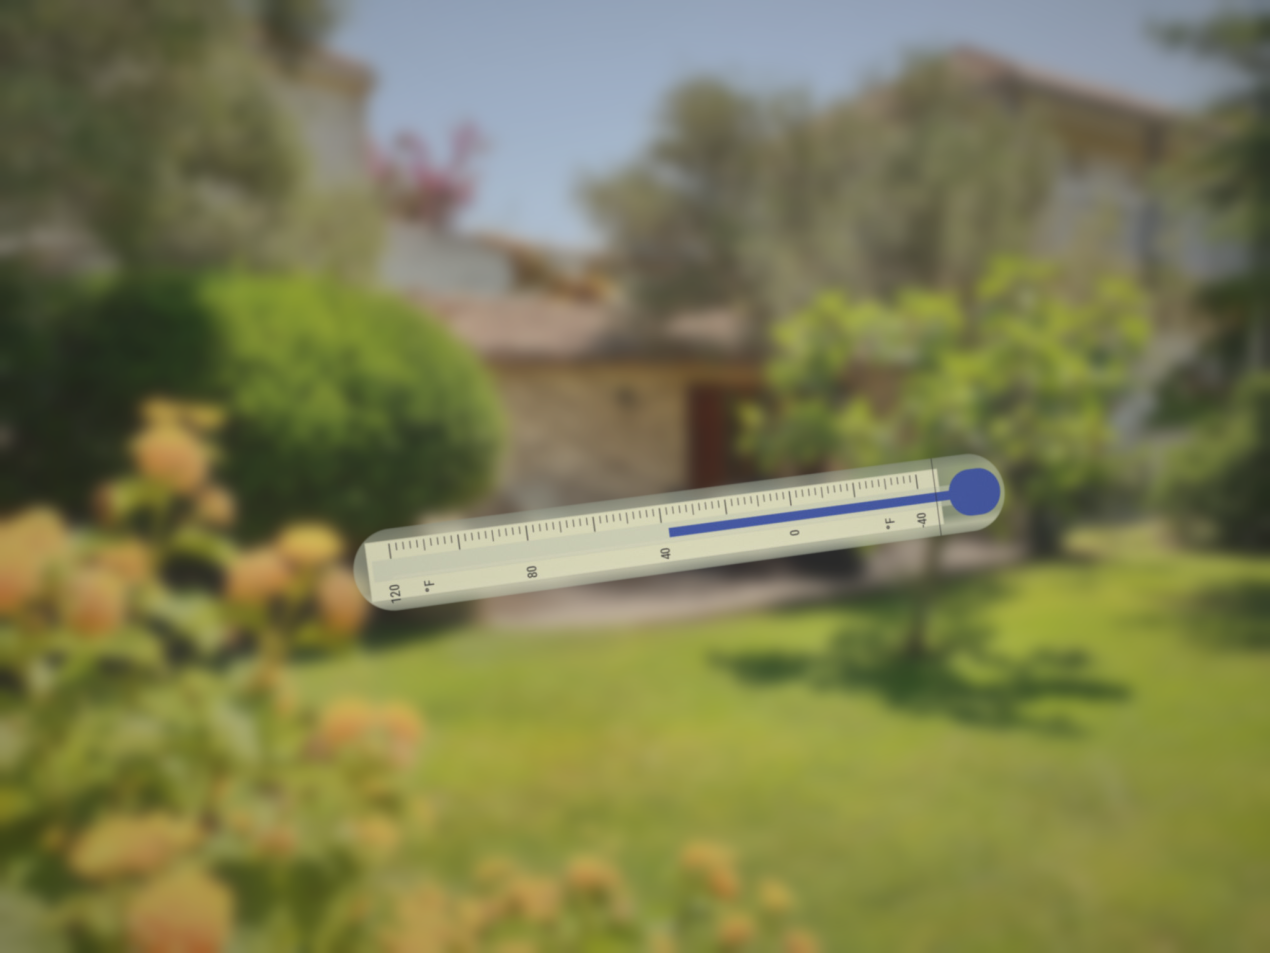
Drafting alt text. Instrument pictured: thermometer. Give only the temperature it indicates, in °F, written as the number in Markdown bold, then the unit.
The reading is **38** °F
